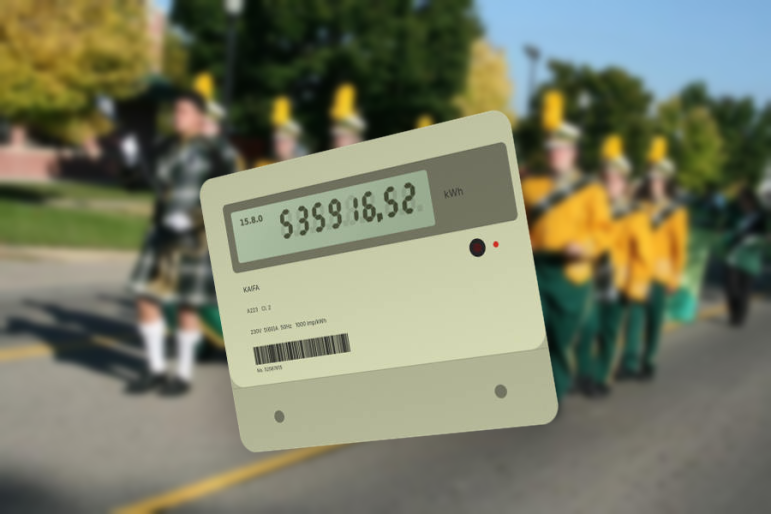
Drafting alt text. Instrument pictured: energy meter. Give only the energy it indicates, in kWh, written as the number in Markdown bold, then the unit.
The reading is **535916.52** kWh
